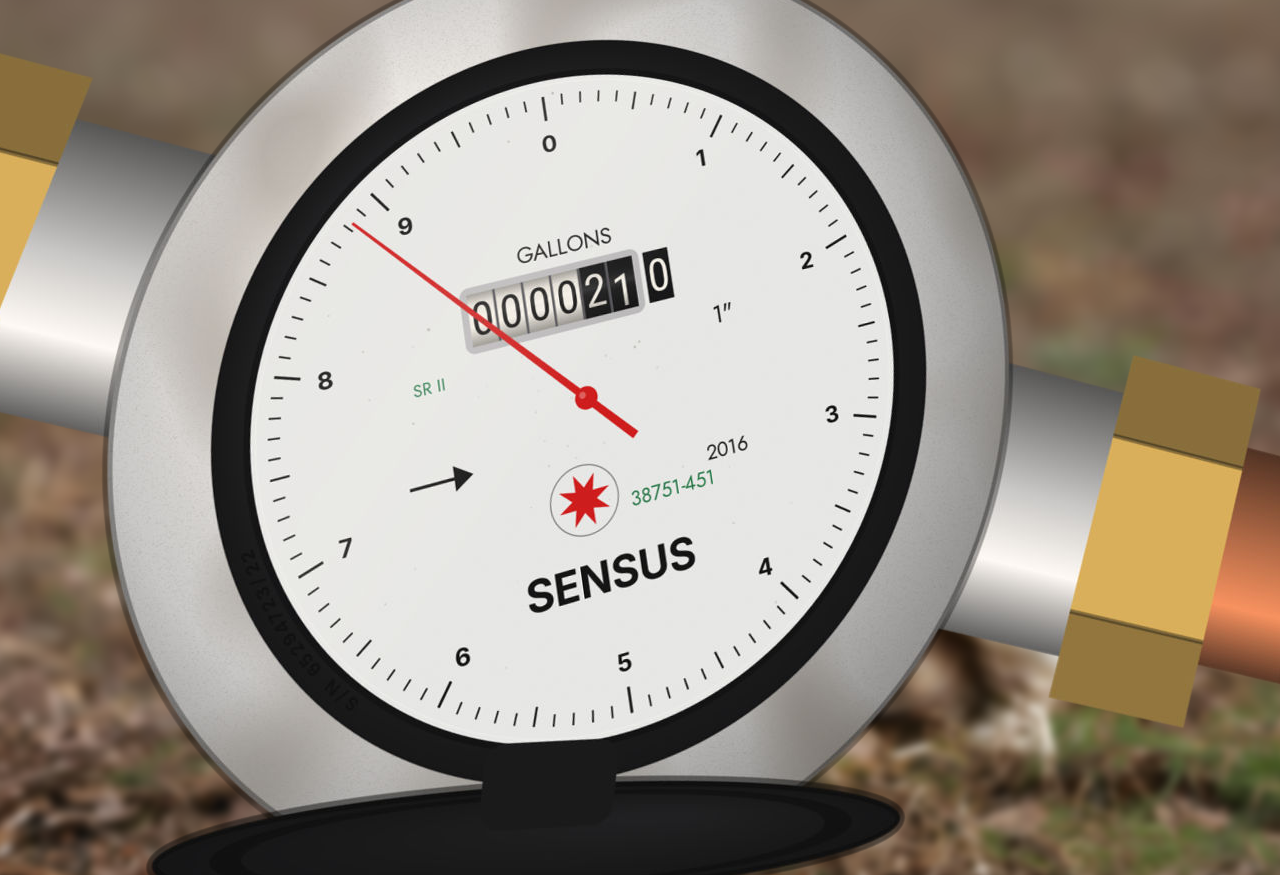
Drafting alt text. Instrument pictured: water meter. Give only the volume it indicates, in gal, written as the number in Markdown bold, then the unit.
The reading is **208.8** gal
